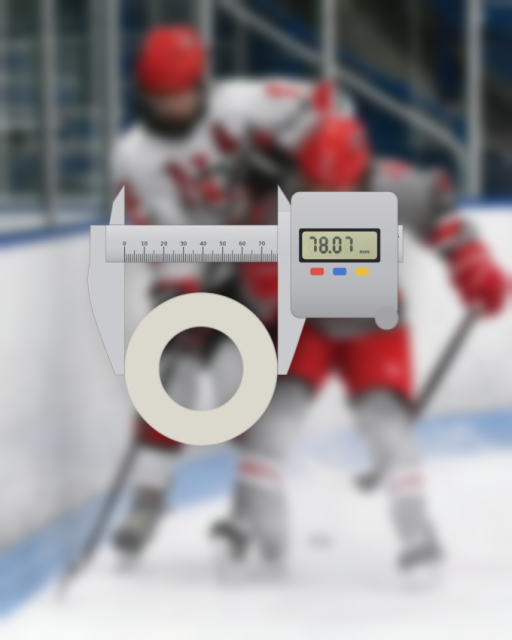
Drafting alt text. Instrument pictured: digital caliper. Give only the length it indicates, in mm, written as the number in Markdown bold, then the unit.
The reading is **78.07** mm
